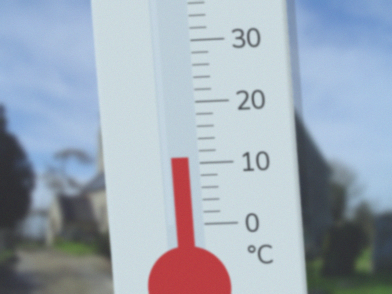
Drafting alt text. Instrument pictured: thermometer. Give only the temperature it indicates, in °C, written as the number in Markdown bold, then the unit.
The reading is **11** °C
